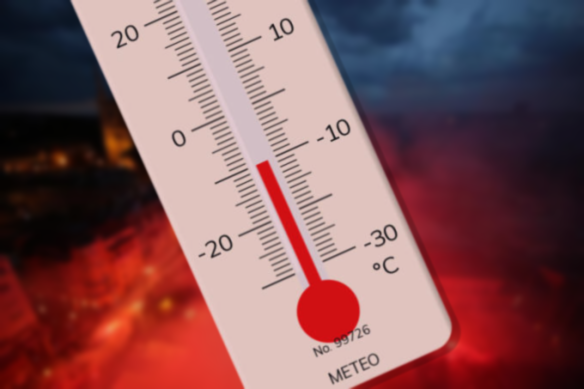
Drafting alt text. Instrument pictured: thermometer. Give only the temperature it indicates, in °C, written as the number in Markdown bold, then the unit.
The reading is **-10** °C
